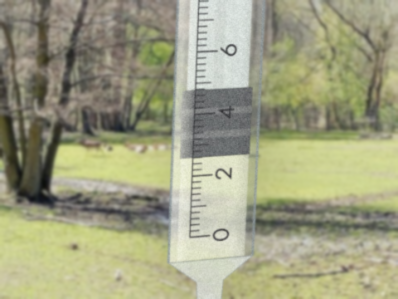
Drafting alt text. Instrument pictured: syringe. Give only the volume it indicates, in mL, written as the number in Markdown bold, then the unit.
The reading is **2.6** mL
